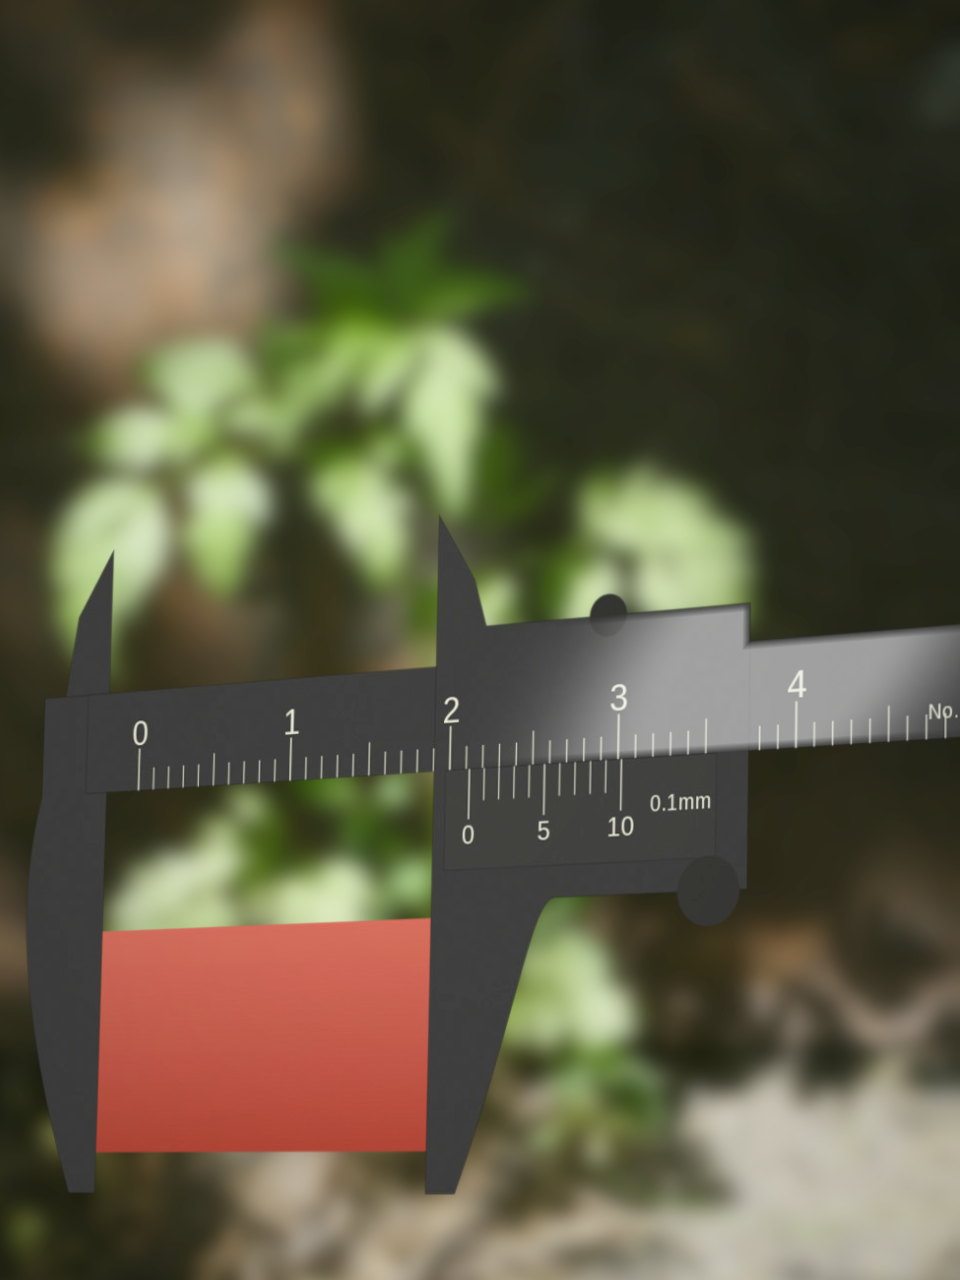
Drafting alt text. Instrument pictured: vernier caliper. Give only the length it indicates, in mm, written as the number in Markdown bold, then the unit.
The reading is **21.2** mm
